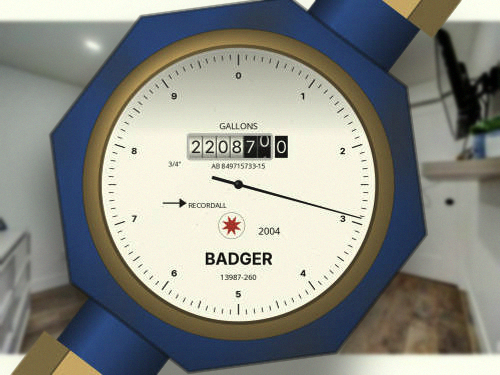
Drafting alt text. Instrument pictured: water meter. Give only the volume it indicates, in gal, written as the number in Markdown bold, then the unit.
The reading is **2208702.9** gal
